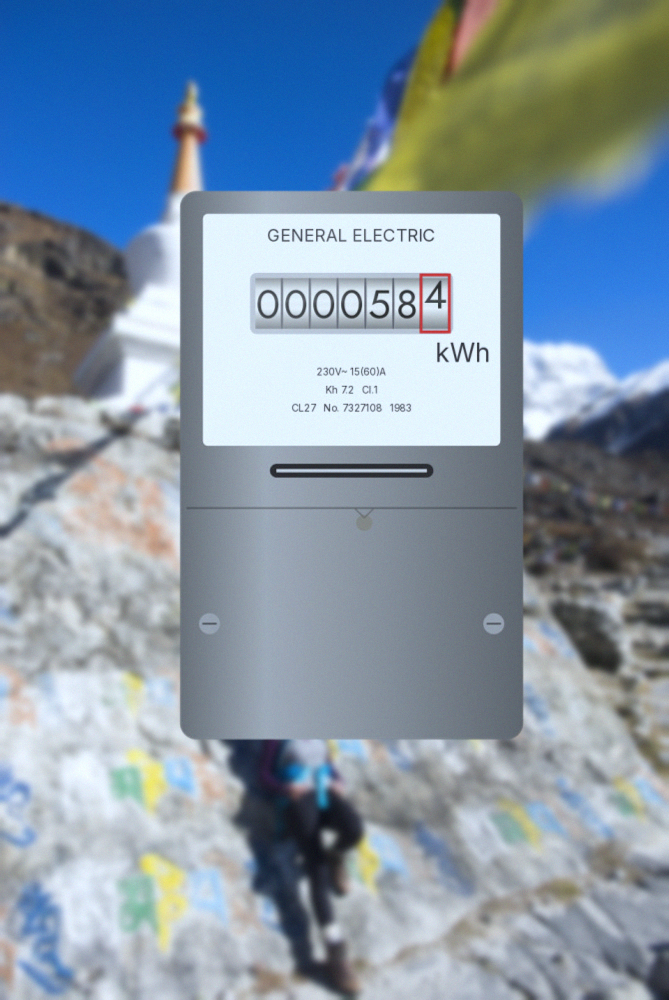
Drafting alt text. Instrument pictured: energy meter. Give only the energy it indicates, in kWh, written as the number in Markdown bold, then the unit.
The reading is **58.4** kWh
